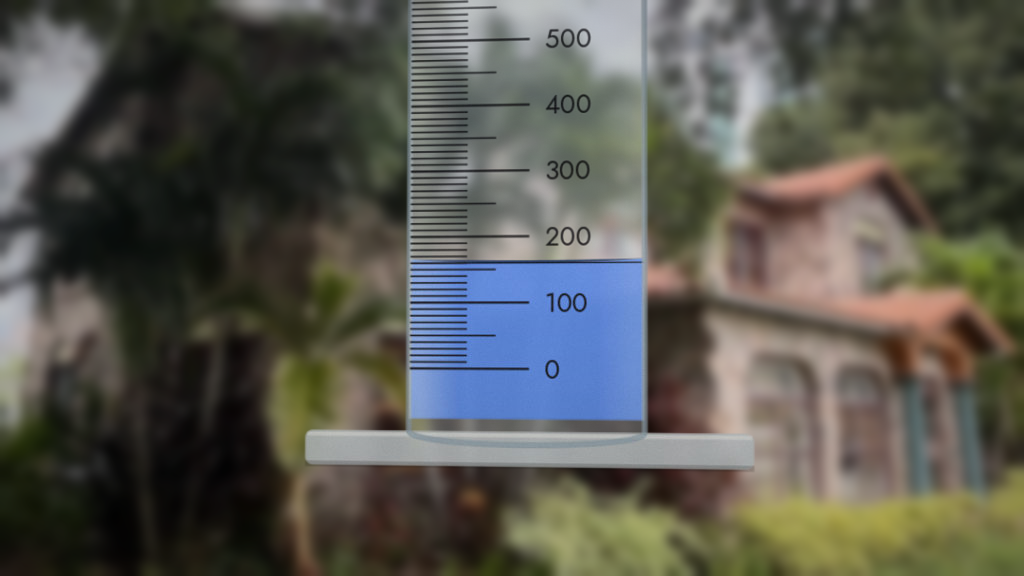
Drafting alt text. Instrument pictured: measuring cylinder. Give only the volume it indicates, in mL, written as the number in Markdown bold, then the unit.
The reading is **160** mL
